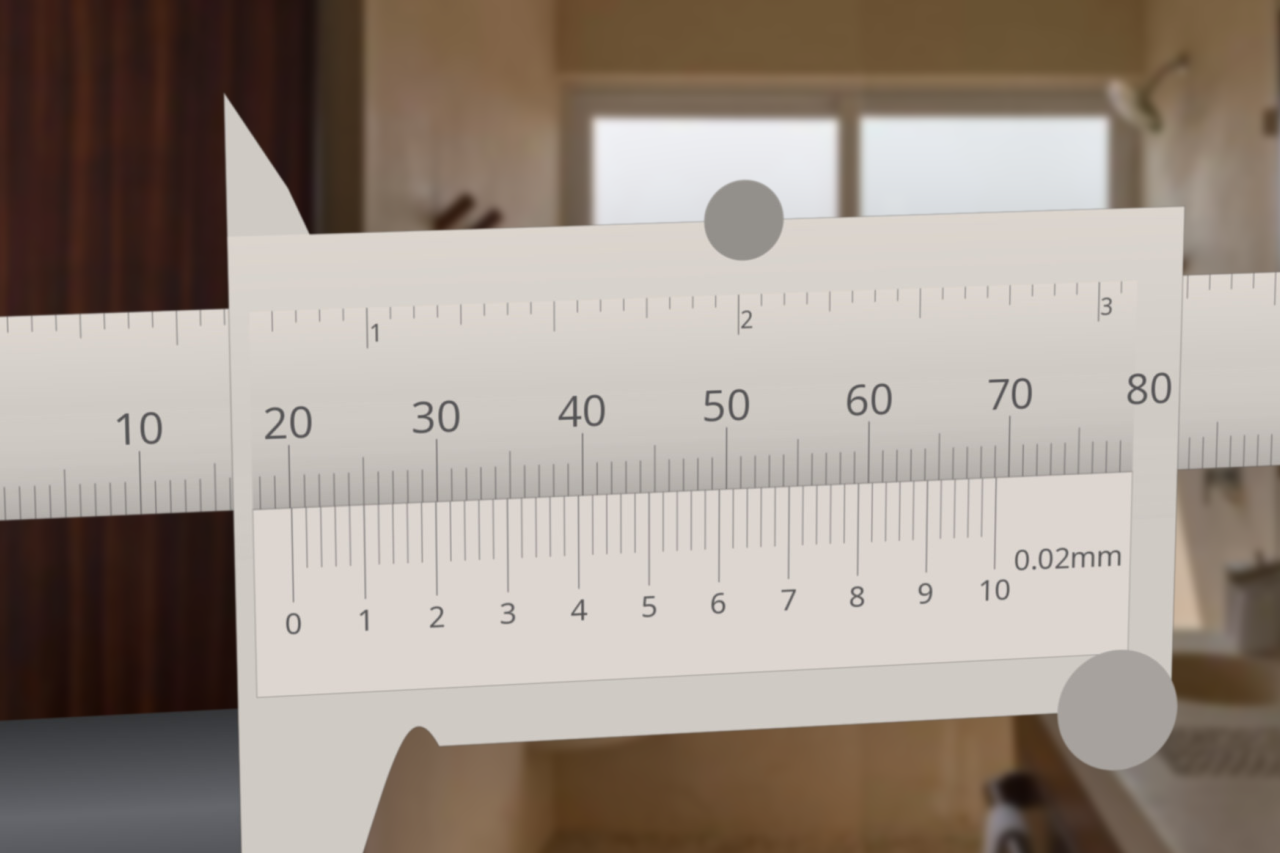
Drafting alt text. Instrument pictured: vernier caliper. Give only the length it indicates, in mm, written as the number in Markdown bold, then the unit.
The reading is **20.1** mm
